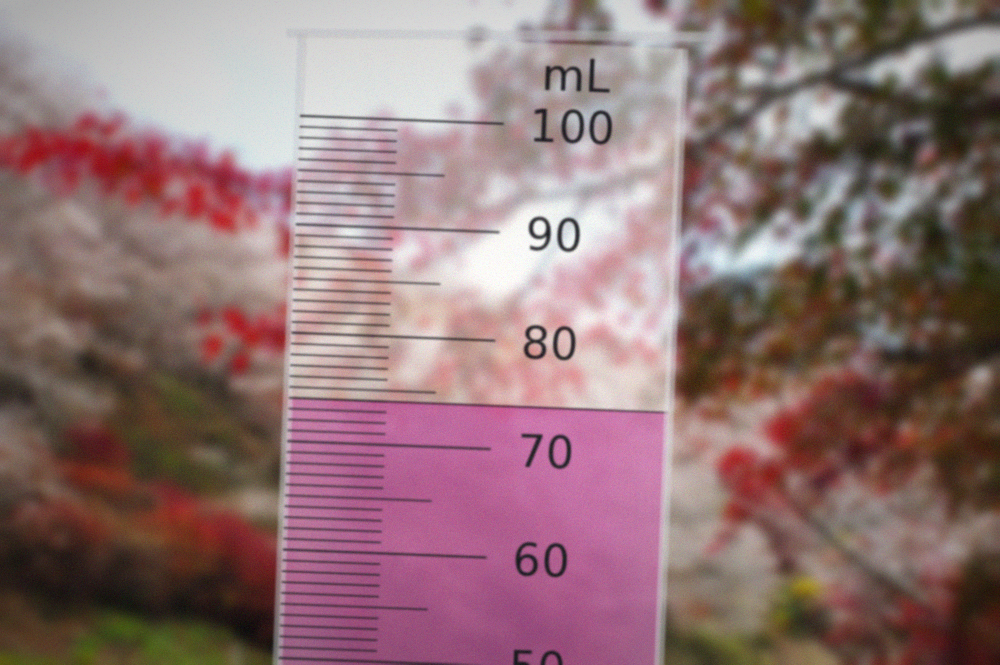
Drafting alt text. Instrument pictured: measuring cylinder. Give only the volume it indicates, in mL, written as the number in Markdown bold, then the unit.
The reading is **74** mL
